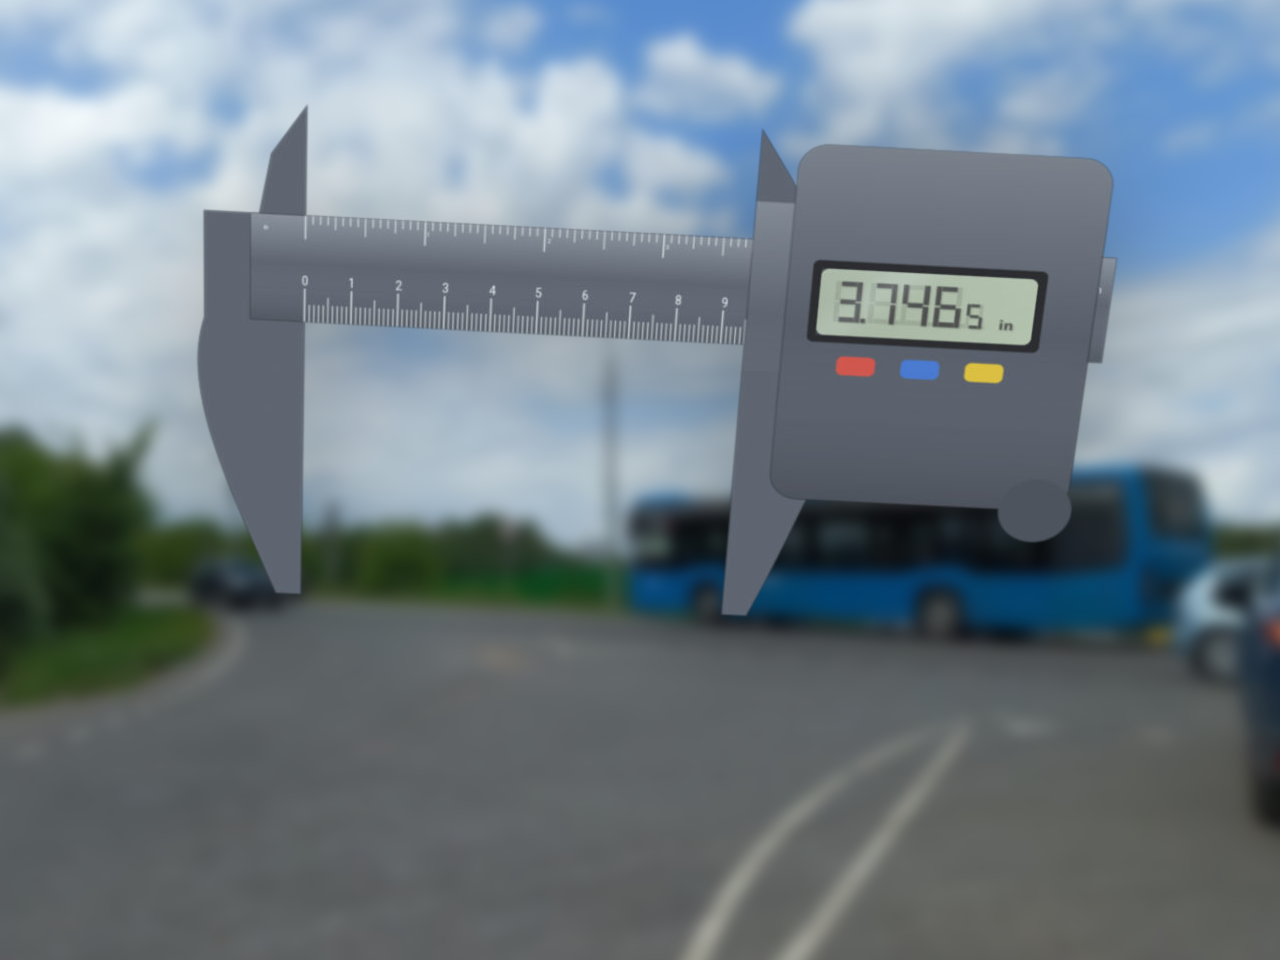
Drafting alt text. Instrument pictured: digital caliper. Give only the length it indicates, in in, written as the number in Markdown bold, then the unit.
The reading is **3.7465** in
